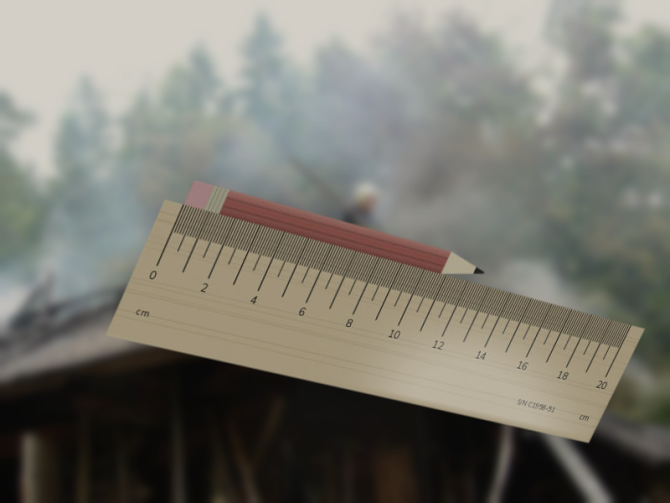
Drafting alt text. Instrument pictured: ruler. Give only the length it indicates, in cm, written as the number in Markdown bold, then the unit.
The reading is **12.5** cm
